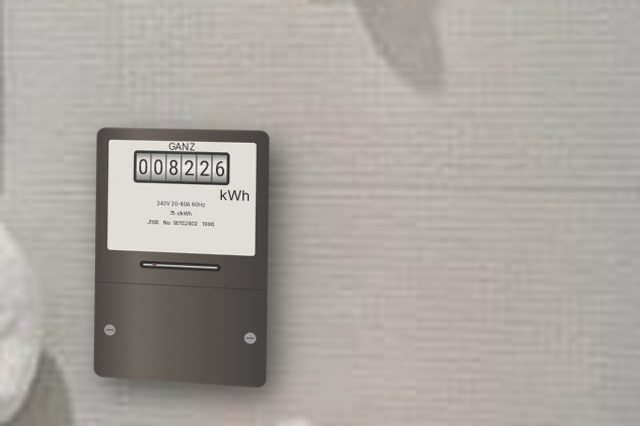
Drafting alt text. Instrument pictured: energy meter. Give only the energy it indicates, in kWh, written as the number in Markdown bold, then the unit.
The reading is **8226** kWh
